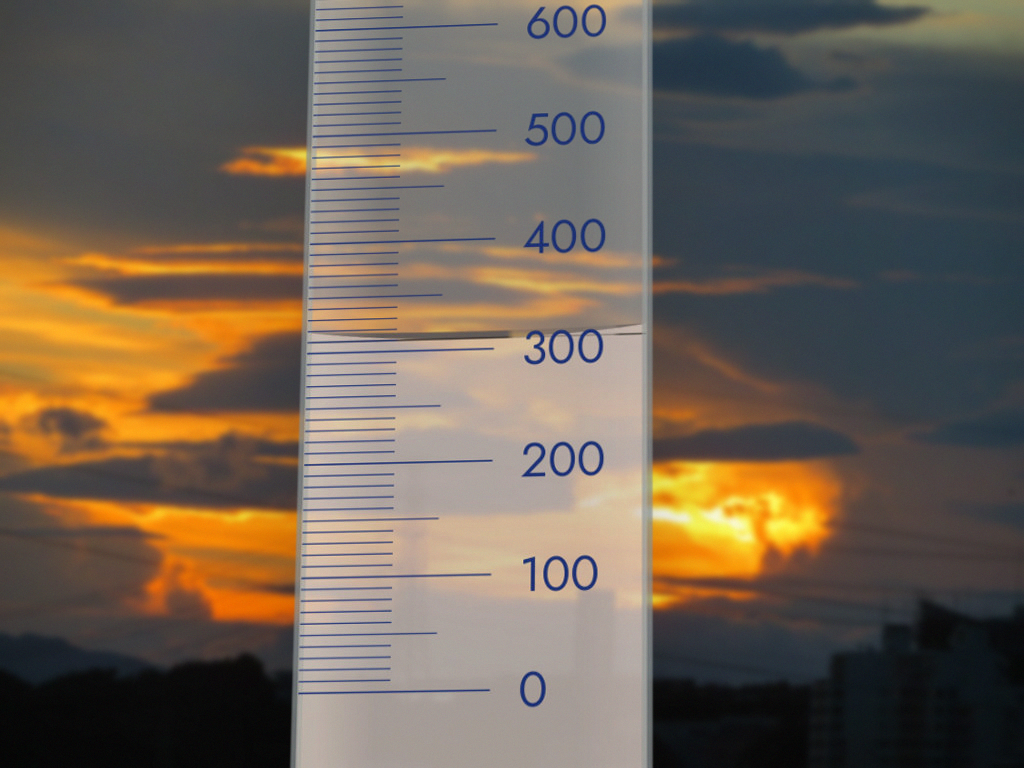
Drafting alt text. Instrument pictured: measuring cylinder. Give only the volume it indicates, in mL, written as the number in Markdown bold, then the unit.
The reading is **310** mL
